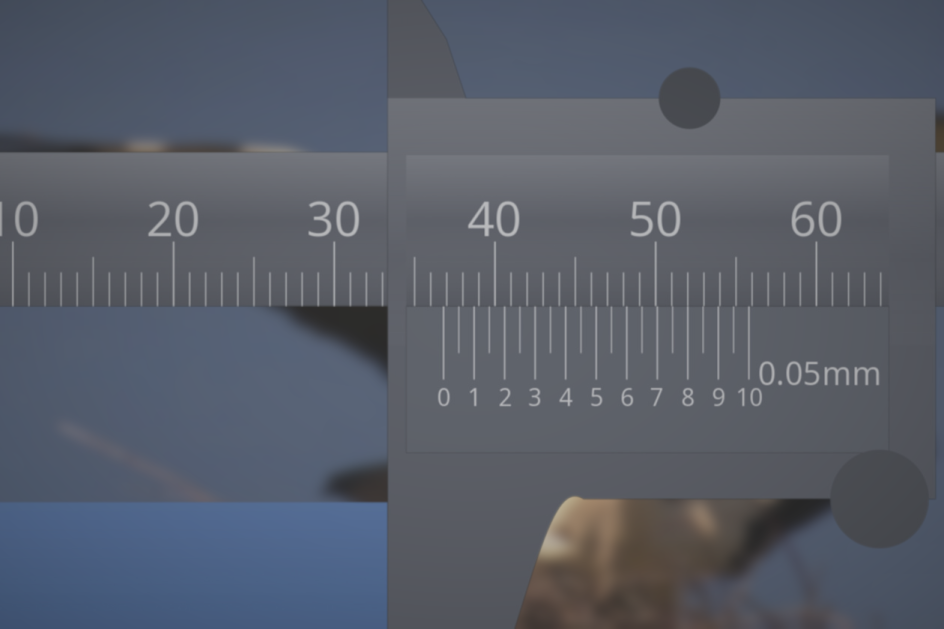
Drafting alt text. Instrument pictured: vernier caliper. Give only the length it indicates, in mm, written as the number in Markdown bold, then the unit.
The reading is **36.8** mm
